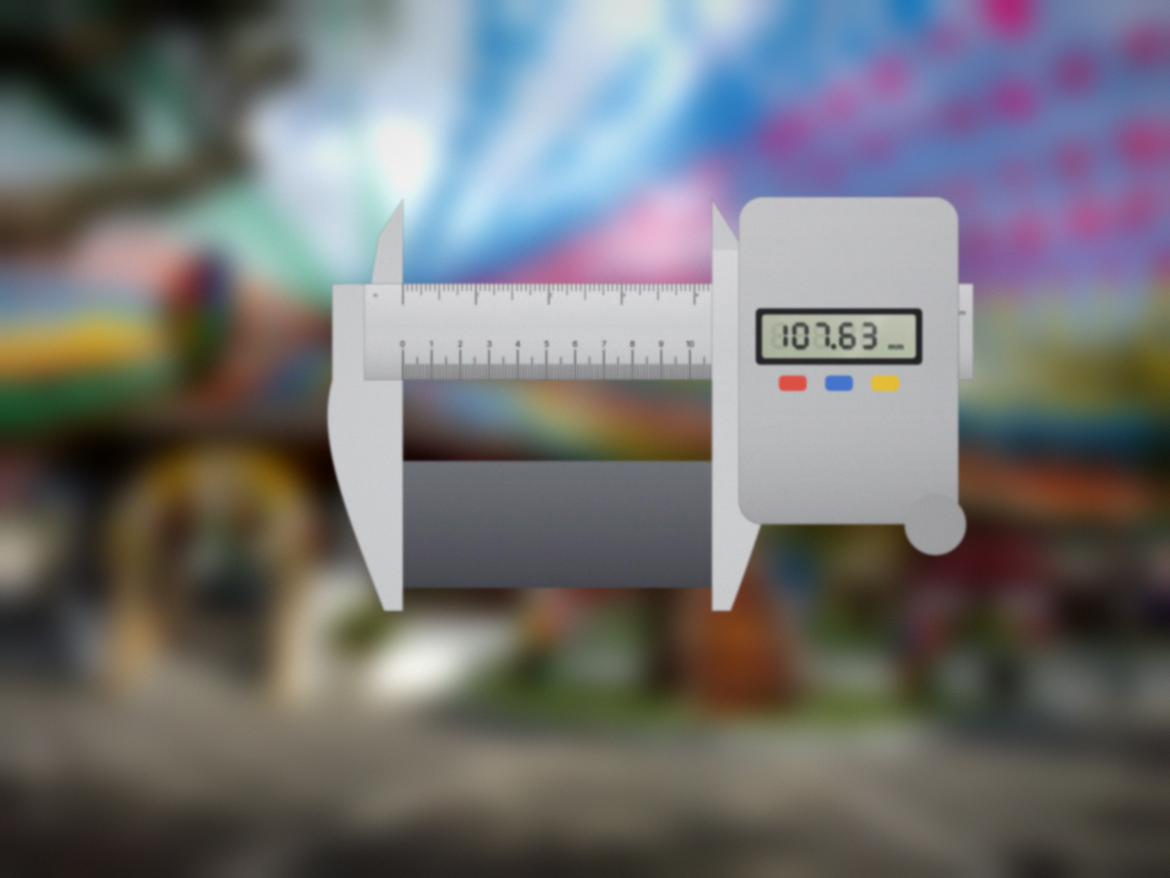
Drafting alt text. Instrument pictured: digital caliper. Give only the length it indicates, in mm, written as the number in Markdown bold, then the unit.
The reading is **107.63** mm
